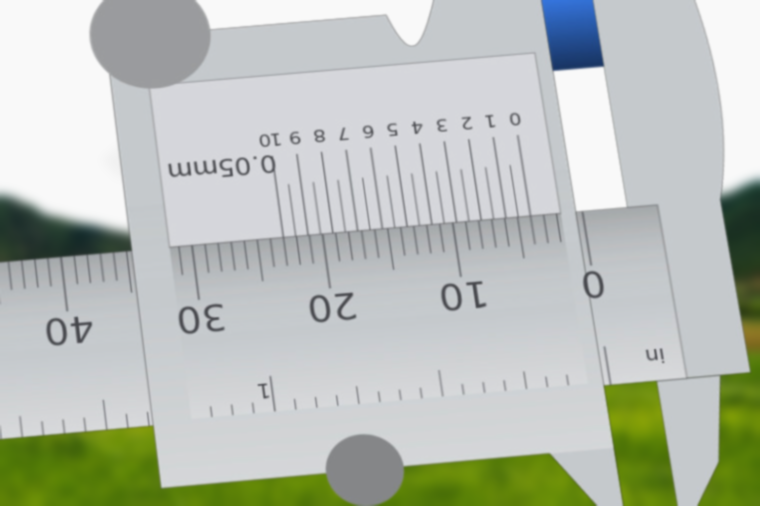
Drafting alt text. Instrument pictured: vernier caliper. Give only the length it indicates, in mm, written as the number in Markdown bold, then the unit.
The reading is **4.0** mm
